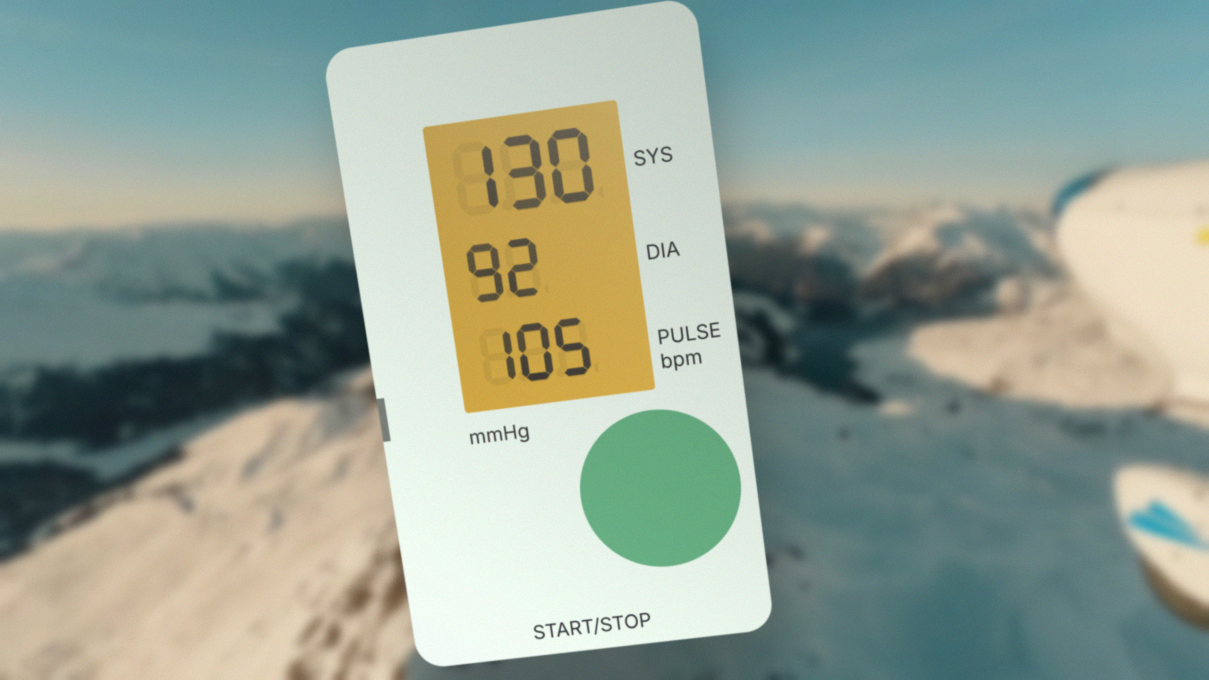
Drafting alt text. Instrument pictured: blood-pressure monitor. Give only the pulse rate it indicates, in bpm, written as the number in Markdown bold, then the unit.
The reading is **105** bpm
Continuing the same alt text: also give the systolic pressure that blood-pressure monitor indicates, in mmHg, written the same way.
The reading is **130** mmHg
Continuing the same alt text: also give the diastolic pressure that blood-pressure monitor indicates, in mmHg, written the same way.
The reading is **92** mmHg
